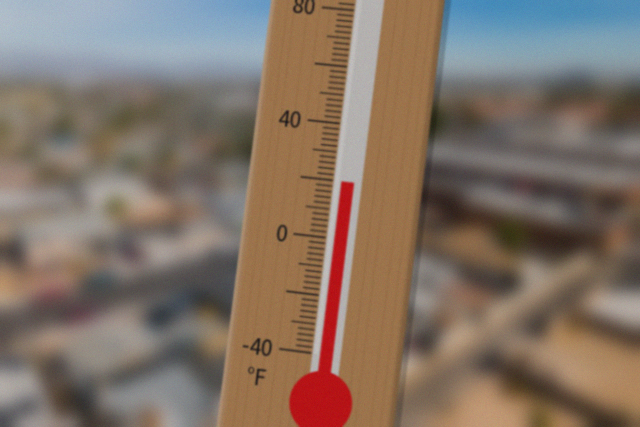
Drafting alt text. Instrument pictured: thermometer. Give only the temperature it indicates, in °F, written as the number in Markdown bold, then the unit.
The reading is **20** °F
